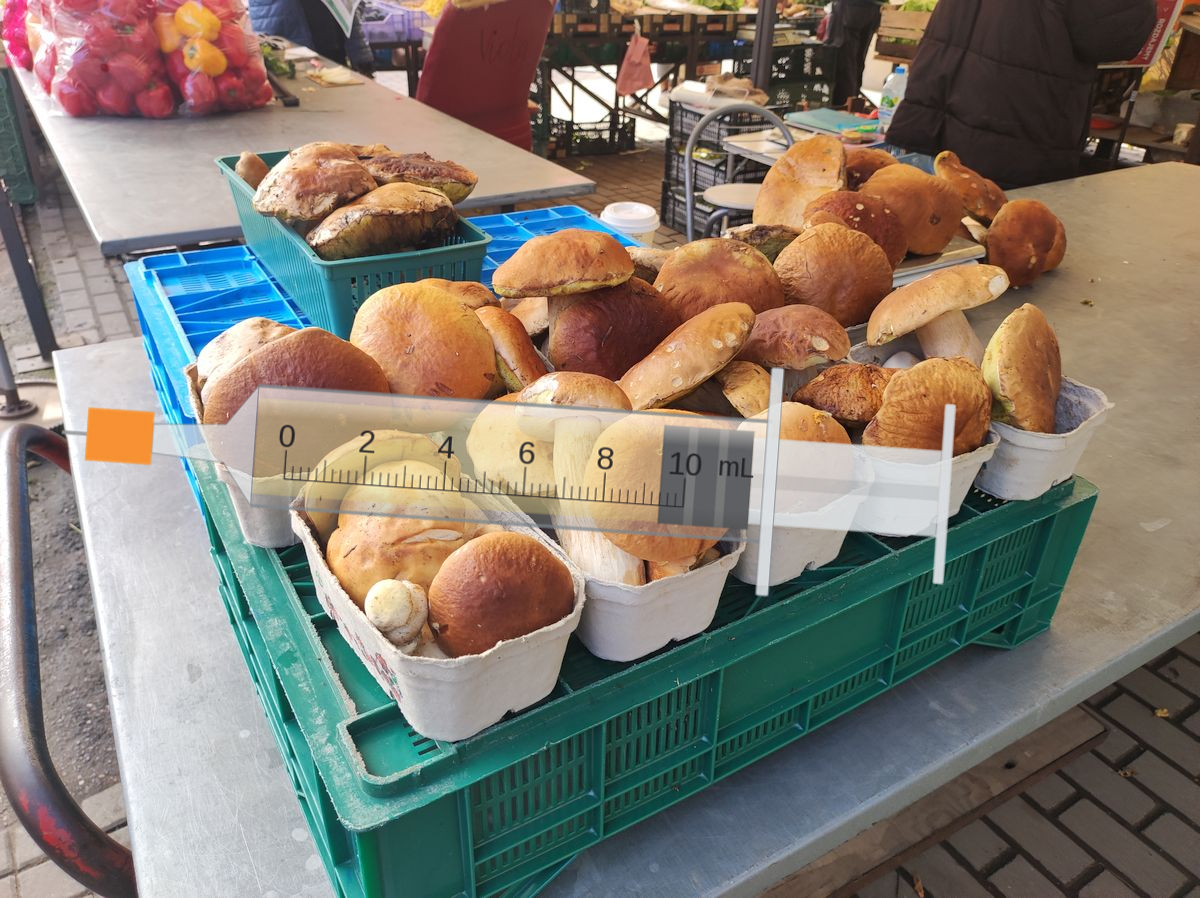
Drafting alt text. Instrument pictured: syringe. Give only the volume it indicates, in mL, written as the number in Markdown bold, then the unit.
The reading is **9.4** mL
